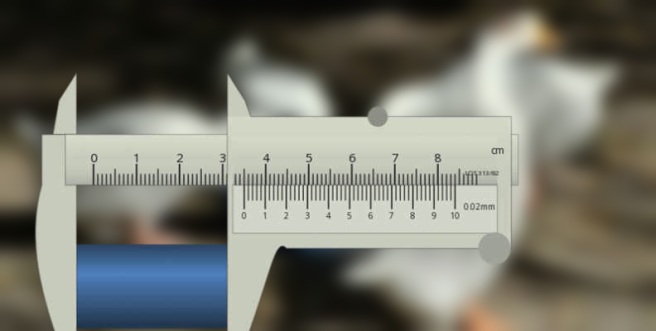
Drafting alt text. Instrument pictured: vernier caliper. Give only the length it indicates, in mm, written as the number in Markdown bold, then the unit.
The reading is **35.0** mm
